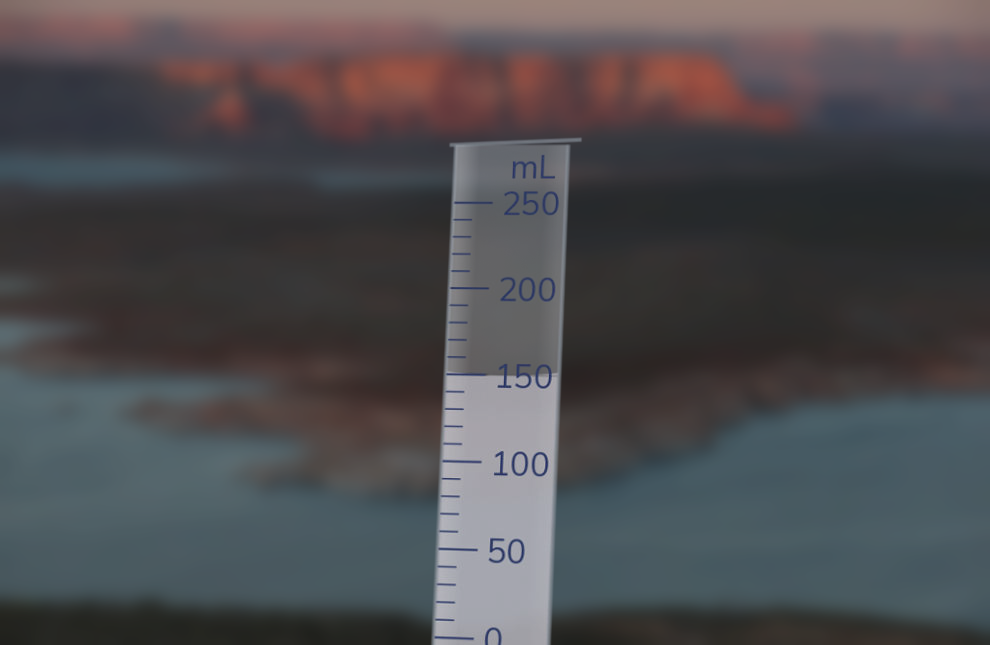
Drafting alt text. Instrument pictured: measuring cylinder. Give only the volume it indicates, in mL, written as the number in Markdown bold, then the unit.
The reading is **150** mL
